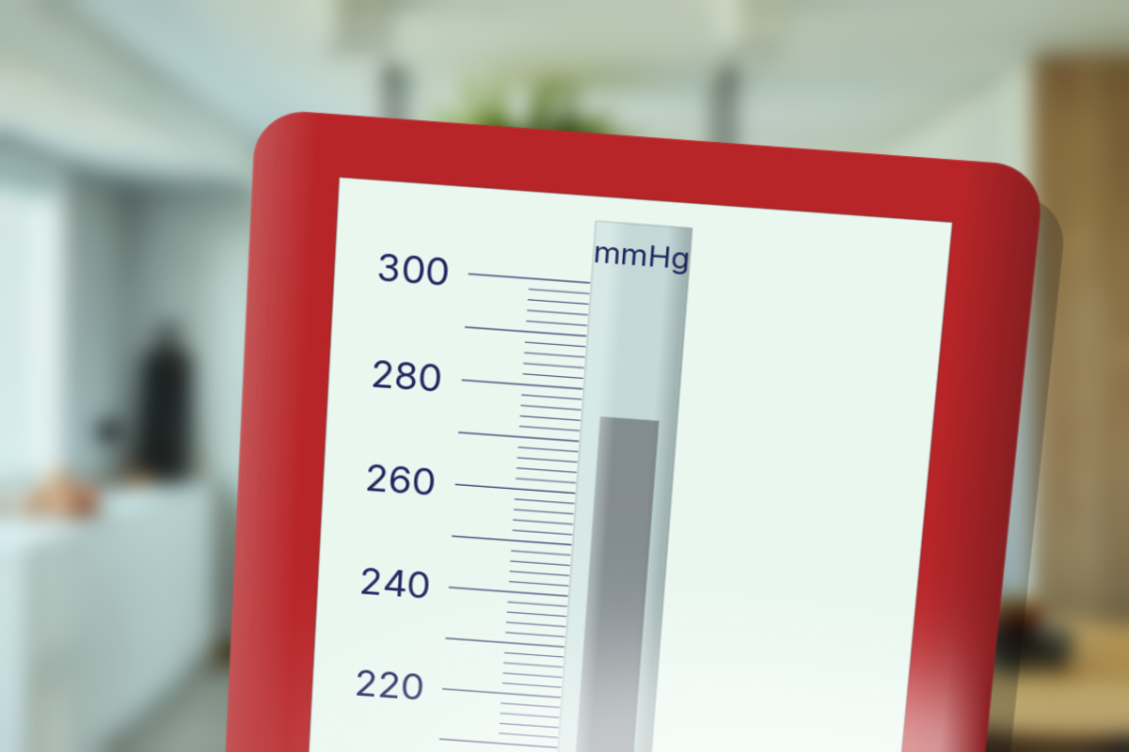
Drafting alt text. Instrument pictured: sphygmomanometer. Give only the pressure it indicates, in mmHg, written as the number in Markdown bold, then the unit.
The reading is **275** mmHg
